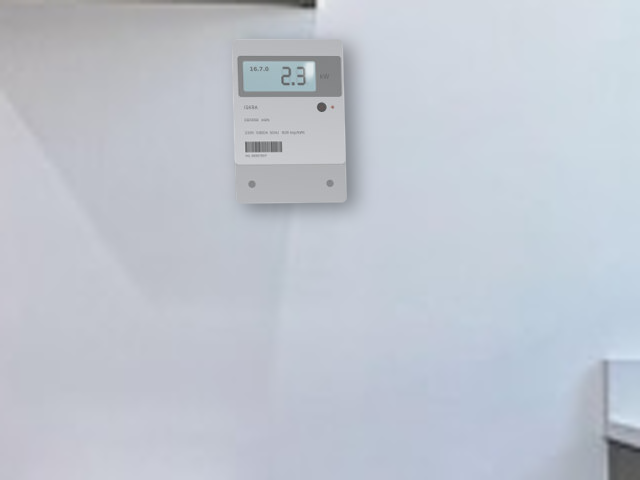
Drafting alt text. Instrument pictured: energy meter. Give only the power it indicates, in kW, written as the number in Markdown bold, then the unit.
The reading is **2.3** kW
